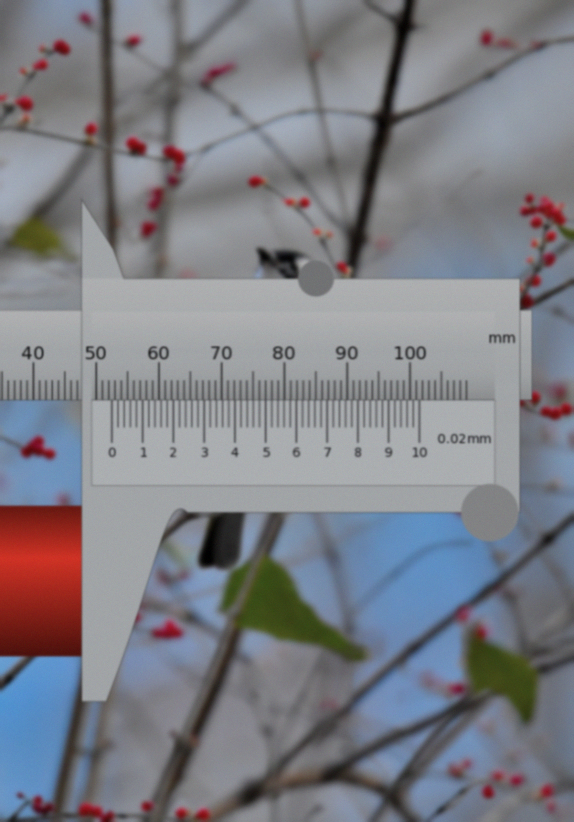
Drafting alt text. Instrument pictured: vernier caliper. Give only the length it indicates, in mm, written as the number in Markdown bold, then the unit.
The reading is **52.5** mm
